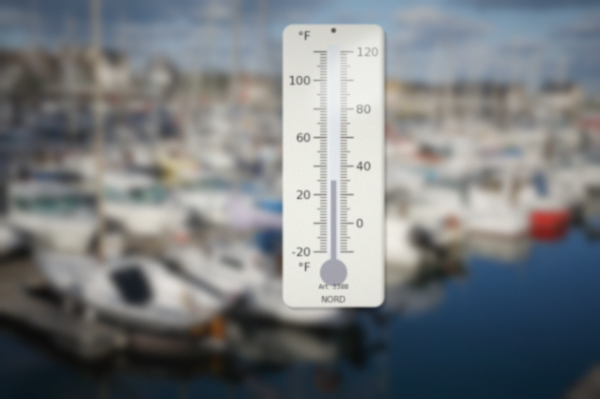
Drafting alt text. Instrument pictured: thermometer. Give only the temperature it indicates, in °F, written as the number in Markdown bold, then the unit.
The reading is **30** °F
